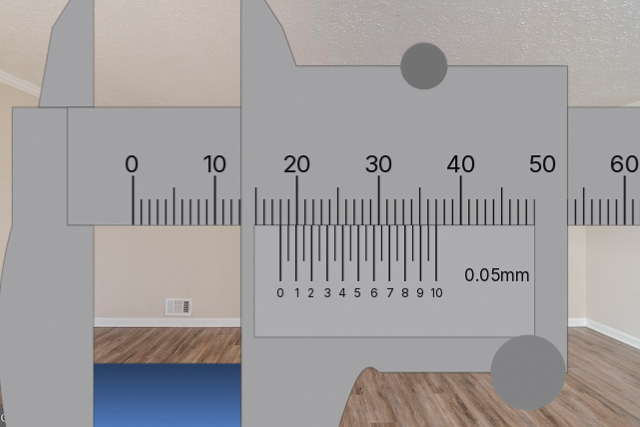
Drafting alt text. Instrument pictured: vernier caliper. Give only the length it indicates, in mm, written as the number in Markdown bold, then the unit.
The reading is **18.0** mm
